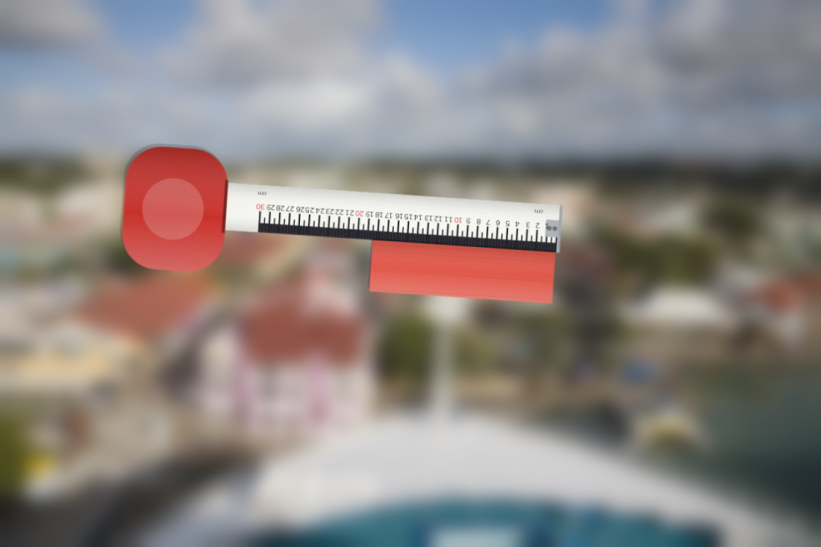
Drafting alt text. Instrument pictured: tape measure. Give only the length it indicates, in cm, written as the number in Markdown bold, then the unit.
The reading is **18.5** cm
